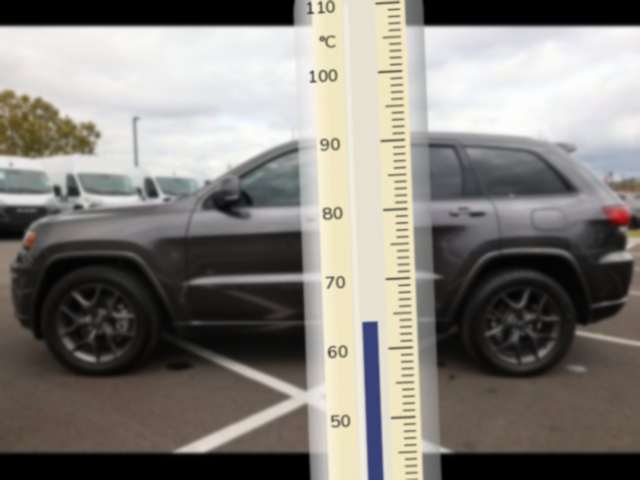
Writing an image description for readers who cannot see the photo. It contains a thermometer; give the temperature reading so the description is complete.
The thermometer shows 64 °C
